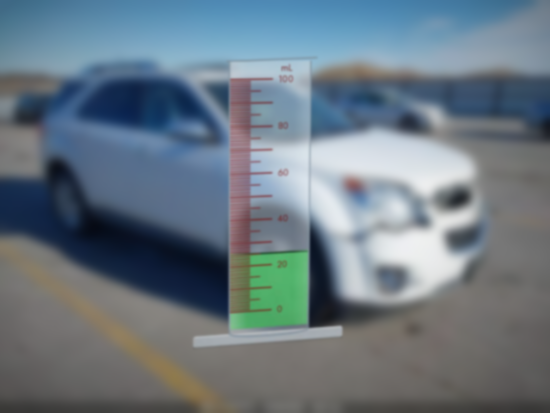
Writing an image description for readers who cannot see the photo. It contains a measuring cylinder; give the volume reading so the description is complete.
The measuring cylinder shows 25 mL
